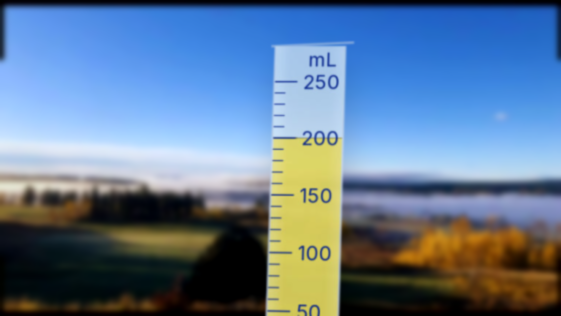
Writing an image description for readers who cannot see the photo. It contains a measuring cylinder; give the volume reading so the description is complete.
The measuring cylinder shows 200 mL
